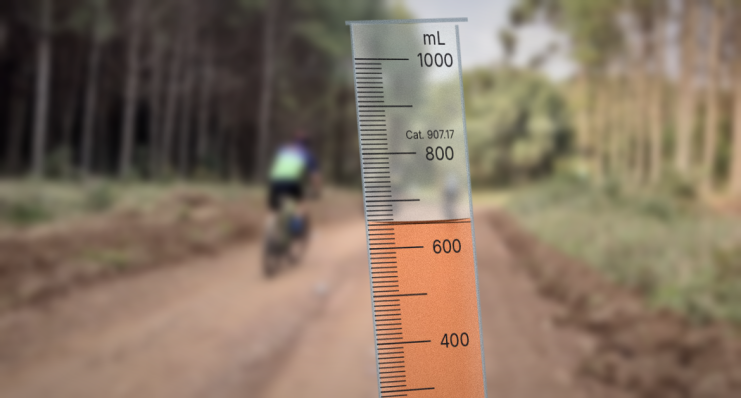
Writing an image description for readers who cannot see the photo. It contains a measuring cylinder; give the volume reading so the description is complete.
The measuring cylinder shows 650 mL
